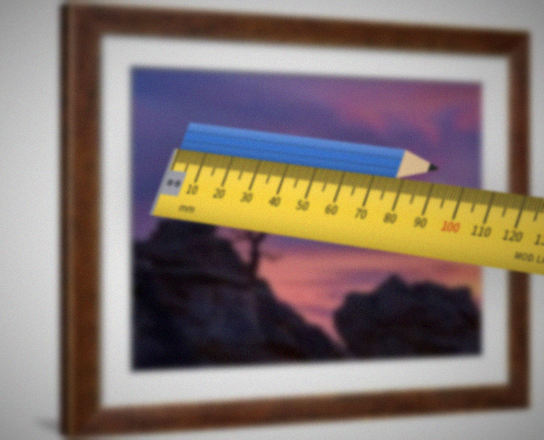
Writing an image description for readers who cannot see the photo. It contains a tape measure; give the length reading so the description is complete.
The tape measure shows 90 mm
